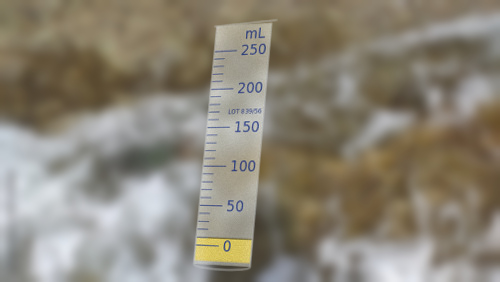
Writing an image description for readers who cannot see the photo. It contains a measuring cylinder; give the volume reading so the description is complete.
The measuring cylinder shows 10 mL
